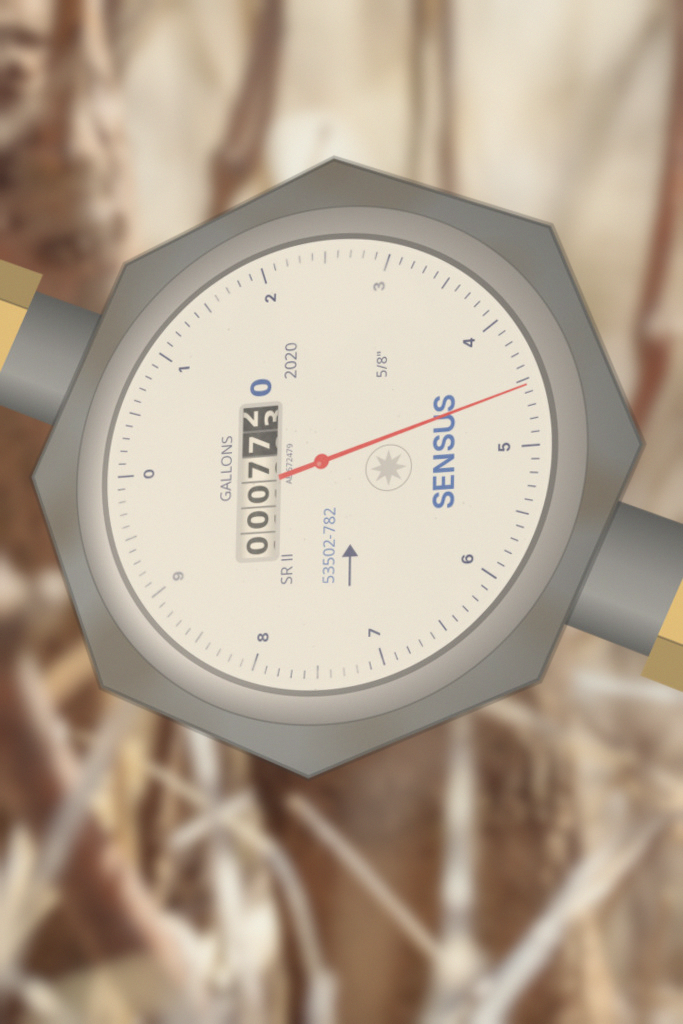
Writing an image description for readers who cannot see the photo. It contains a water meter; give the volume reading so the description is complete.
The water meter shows 7724.5 gal
